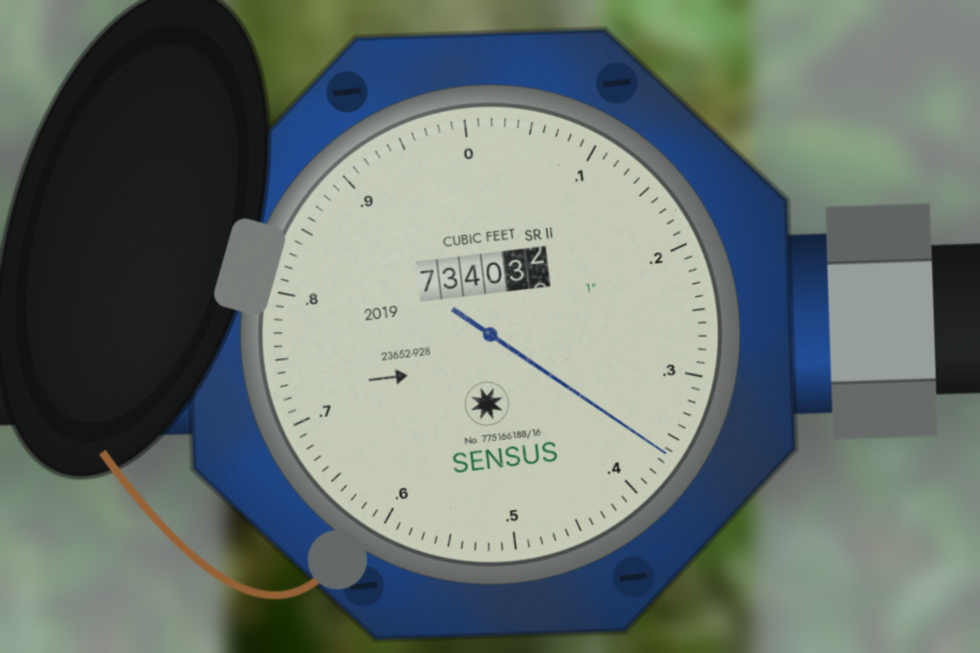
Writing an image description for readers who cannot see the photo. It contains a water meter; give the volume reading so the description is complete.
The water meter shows 734032.36 ft³
